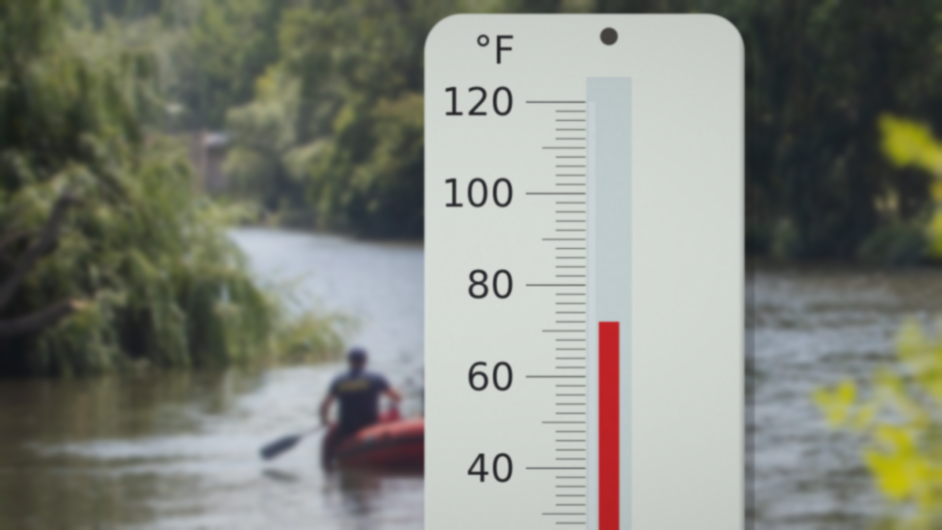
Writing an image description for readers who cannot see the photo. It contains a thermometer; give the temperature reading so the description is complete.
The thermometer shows 72 °F
